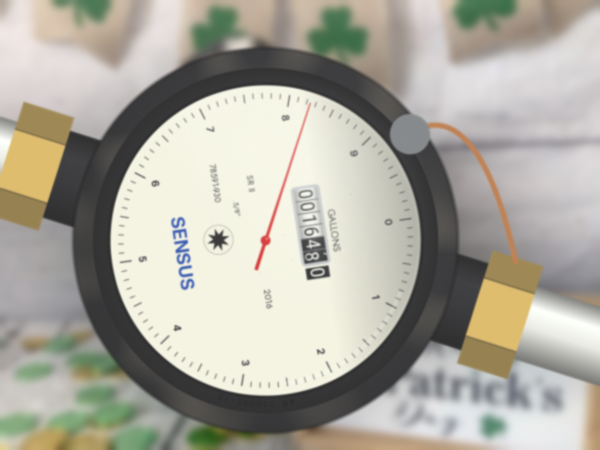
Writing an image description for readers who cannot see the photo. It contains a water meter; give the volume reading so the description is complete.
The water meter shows 16478.2 gal
